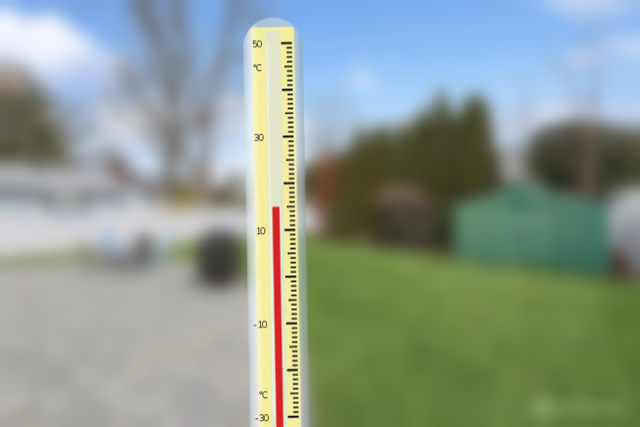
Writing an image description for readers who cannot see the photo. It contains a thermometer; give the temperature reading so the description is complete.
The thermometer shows 15 °C
